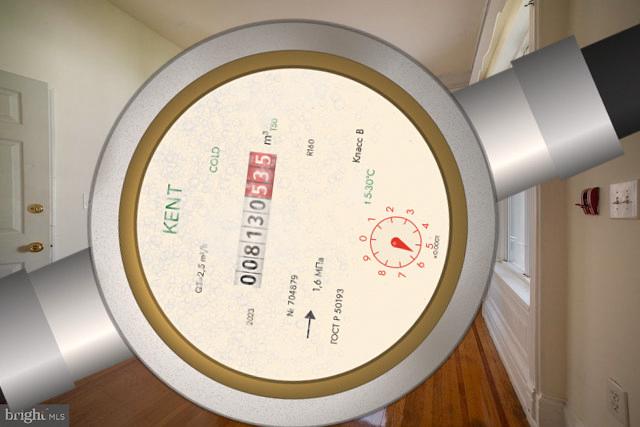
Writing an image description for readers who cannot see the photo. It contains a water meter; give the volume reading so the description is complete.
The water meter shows 8130.5355 m³
